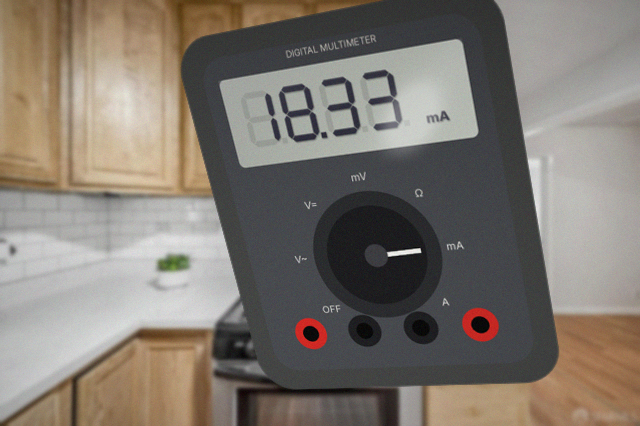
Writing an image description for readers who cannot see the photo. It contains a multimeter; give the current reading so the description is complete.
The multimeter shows 18.33 mA
